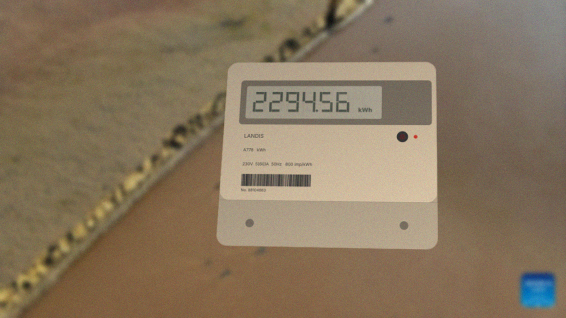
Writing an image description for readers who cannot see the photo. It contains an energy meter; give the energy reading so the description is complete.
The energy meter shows 2294.56 kWh
